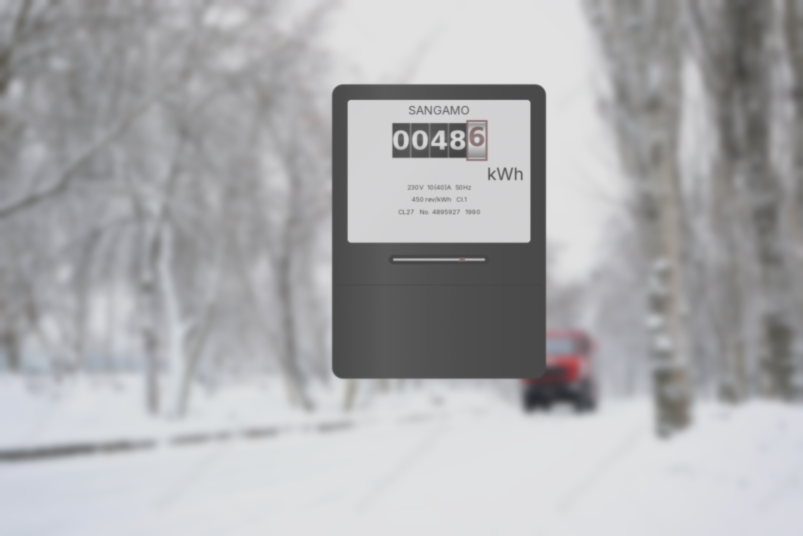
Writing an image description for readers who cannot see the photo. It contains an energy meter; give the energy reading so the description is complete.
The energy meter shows 48.6 kWh
